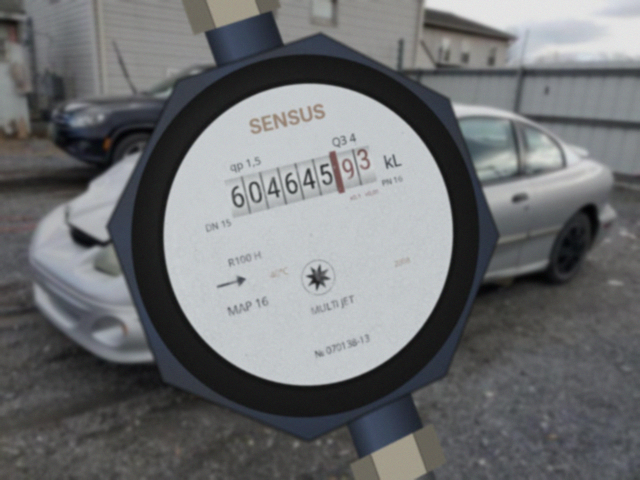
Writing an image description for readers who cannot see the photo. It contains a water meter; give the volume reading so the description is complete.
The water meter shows 604645.93 kL
